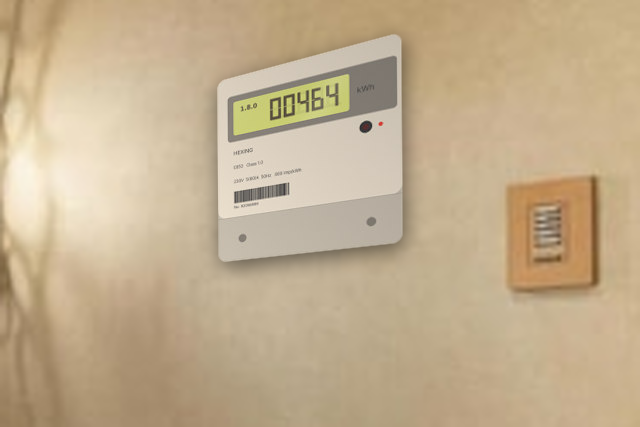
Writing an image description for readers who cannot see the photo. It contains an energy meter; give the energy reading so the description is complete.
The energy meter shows 464 kWh
